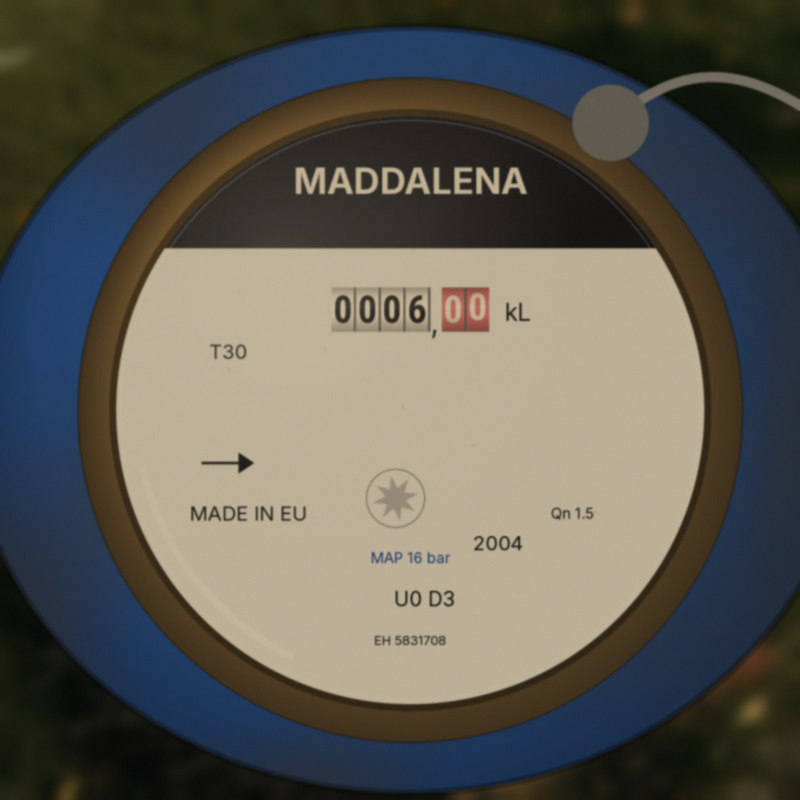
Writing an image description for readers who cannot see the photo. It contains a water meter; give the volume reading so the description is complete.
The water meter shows 6.00 kL
